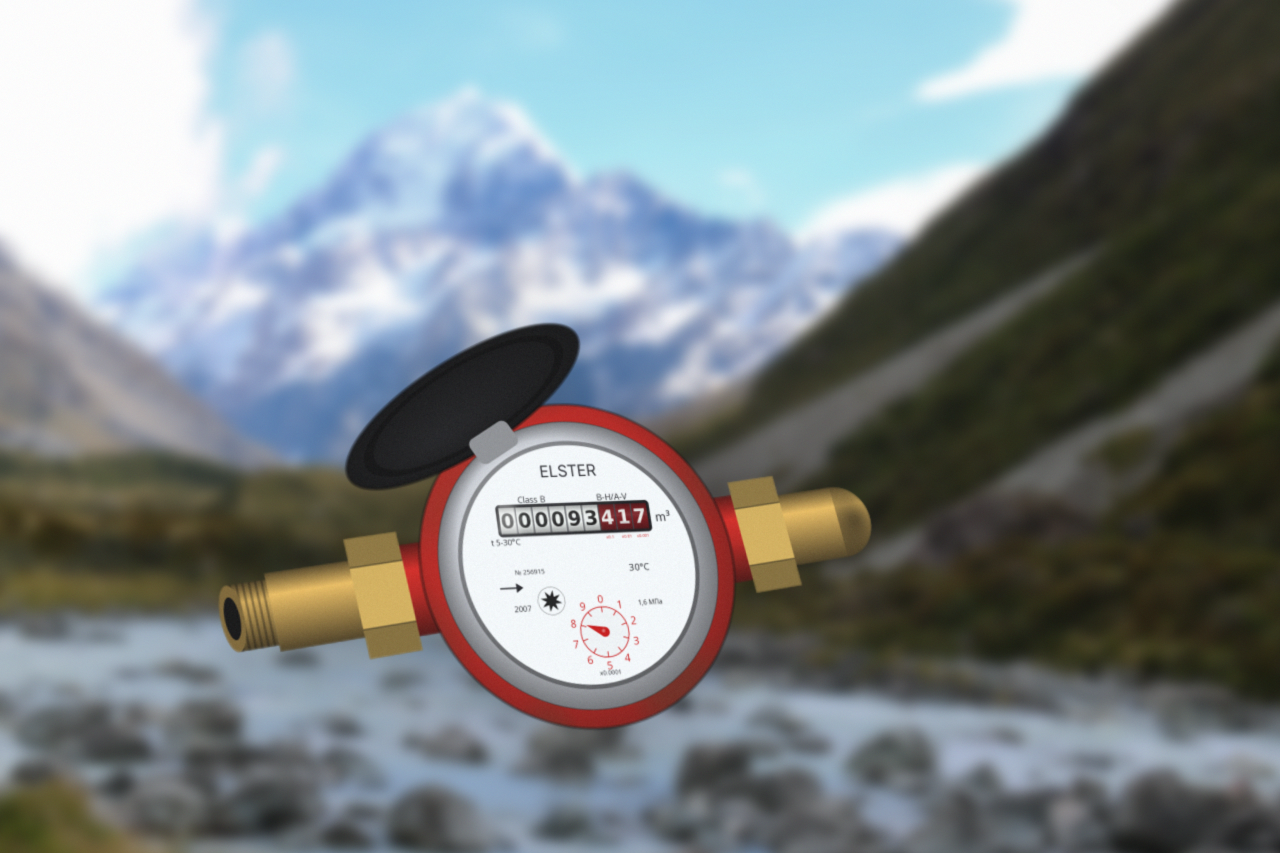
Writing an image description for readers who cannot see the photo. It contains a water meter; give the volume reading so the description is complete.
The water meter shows 93.4178 m³
